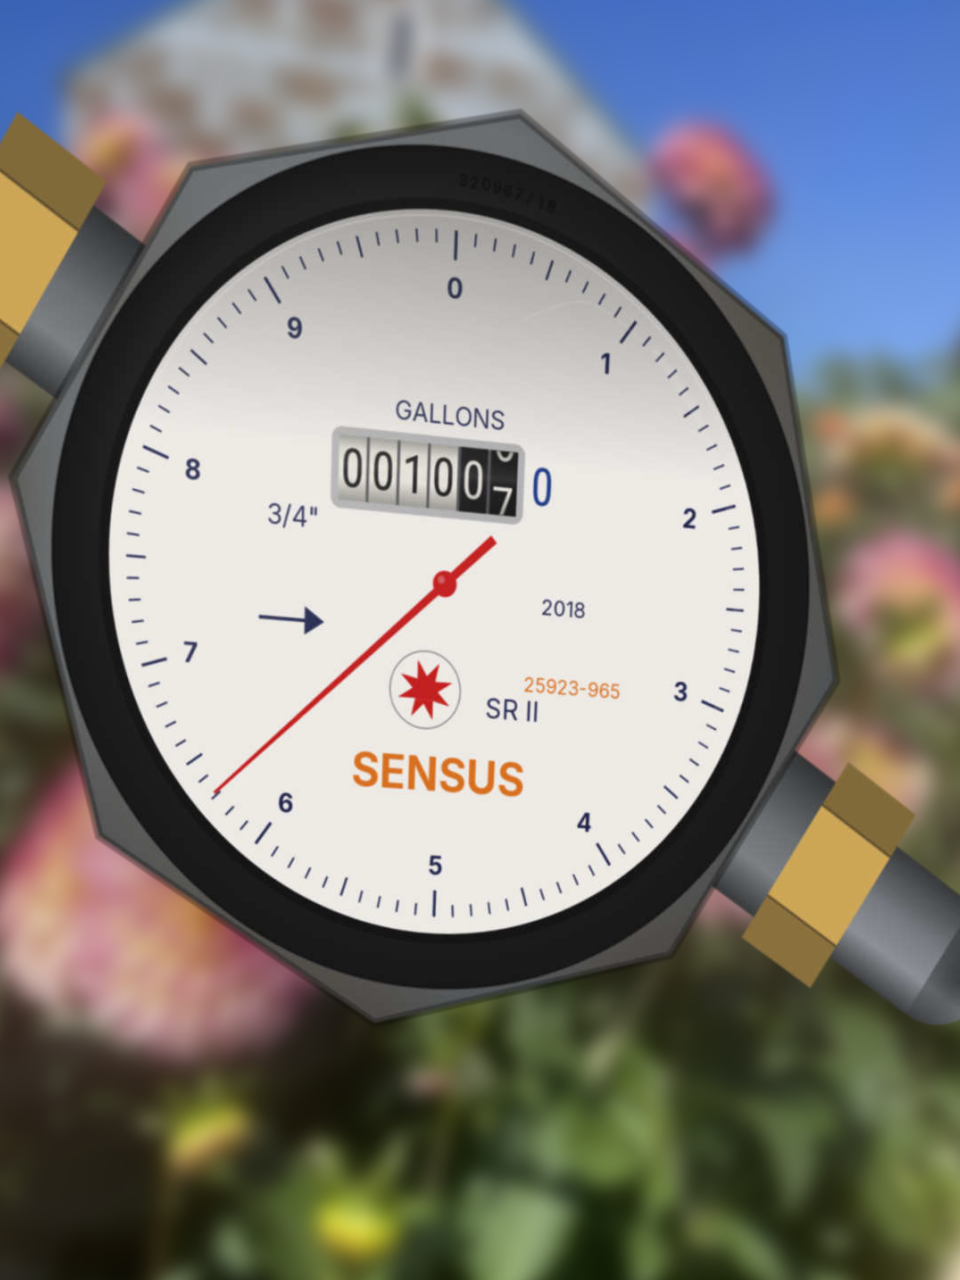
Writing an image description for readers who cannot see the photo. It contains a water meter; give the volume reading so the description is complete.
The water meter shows 10066.3 gal
